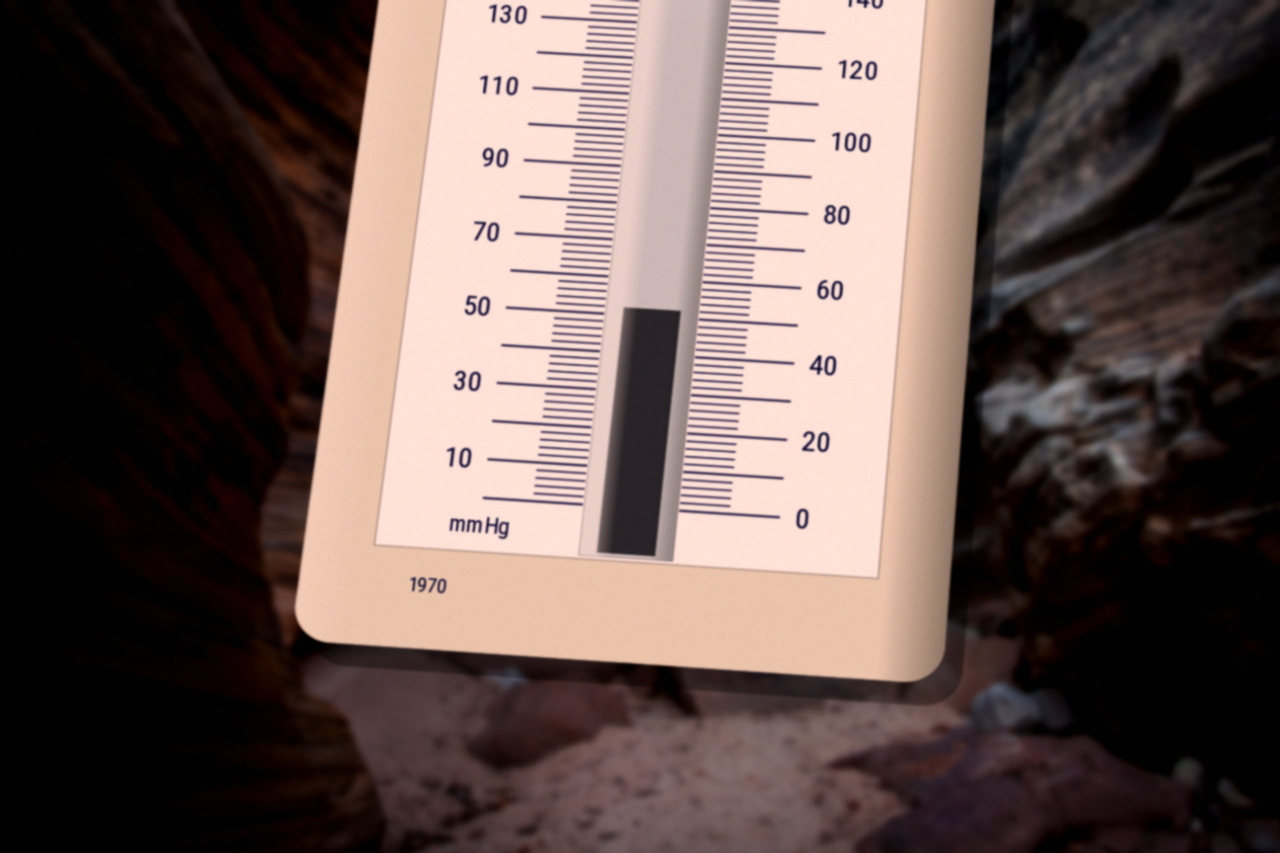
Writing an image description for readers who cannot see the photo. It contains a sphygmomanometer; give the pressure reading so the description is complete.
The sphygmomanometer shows 52 mmHg
